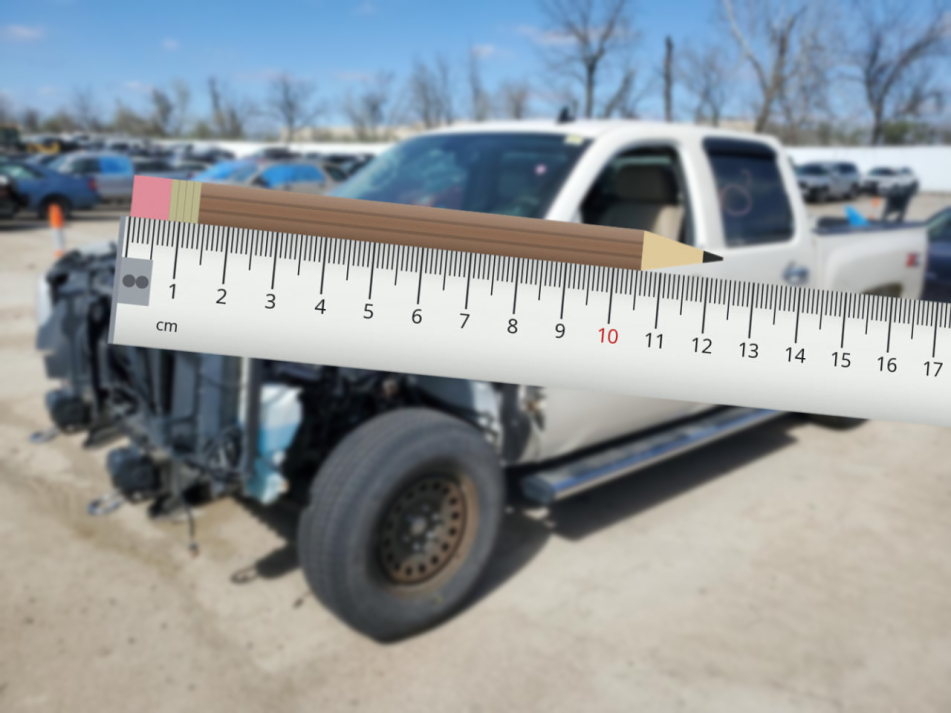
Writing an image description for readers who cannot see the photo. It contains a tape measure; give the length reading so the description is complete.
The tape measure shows 12.3 cm
